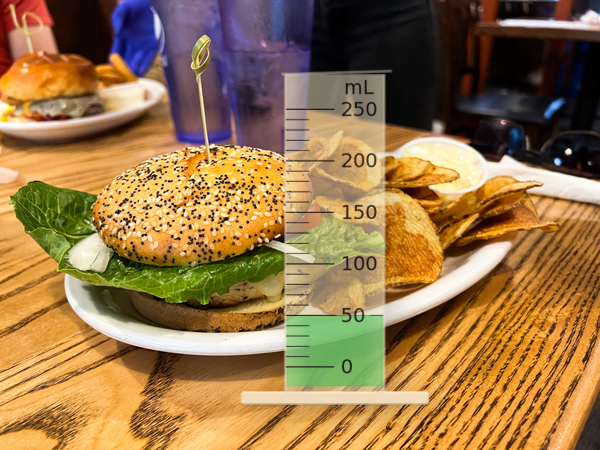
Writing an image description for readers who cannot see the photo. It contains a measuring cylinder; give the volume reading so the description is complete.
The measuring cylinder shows 50 mL
